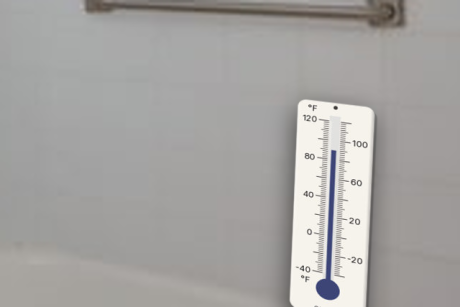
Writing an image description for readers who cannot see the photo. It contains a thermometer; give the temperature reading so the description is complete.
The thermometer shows 90 °F
